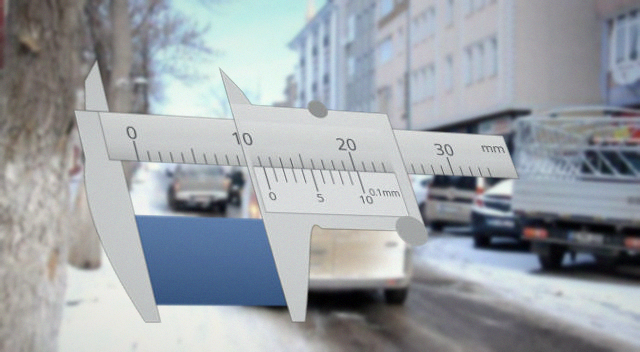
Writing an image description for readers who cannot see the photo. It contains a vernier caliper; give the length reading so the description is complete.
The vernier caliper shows 11.2 mm
